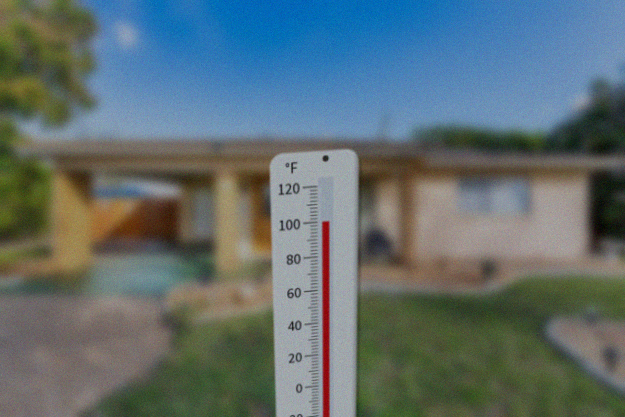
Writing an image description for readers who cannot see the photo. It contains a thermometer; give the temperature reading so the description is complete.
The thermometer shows 100 °F
